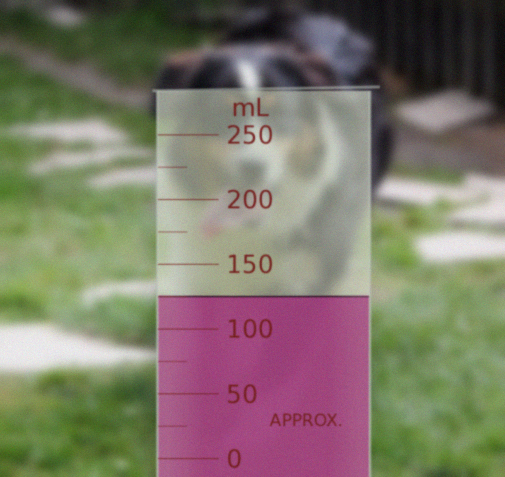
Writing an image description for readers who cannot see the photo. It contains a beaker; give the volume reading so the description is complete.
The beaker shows 125 mL
